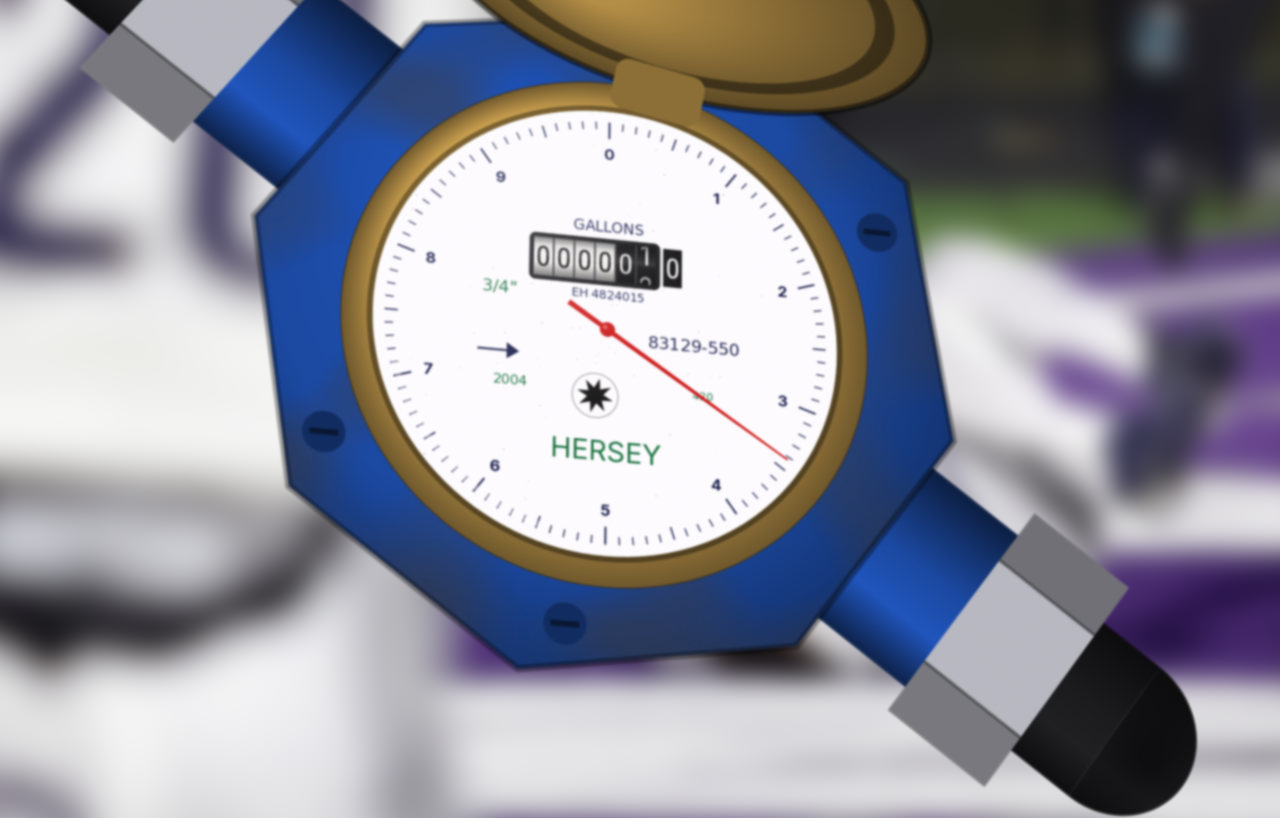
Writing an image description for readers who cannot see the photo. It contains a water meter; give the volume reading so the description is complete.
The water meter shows 13.4 gal
